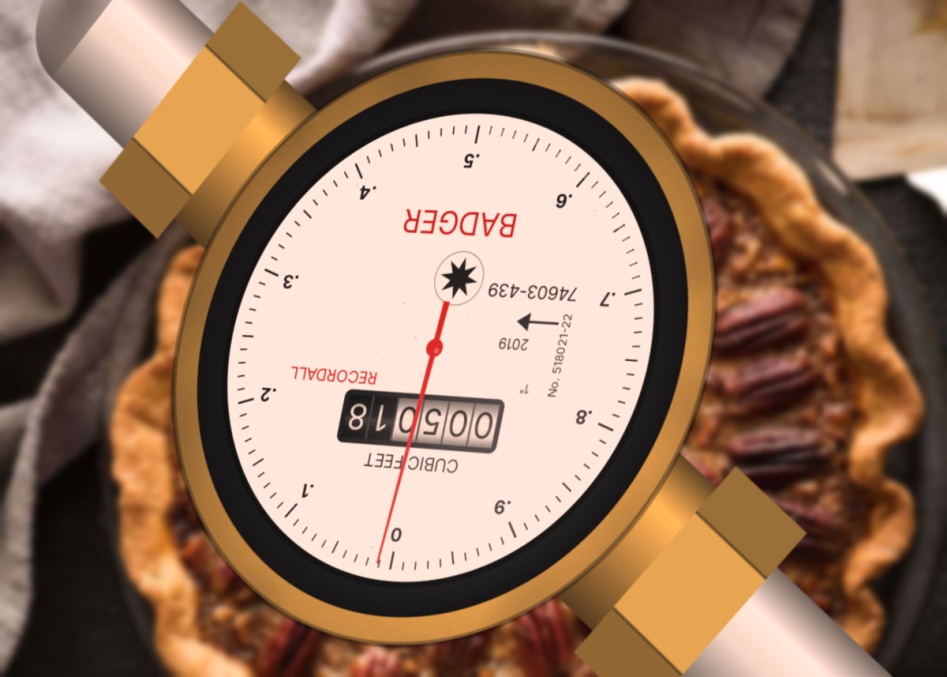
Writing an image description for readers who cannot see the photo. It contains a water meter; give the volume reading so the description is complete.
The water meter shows 5018.01 ft³
